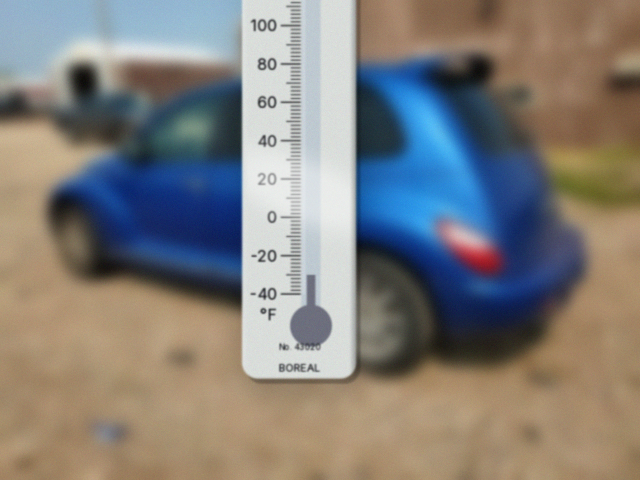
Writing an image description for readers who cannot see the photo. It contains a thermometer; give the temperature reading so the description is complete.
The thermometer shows -30 °F
